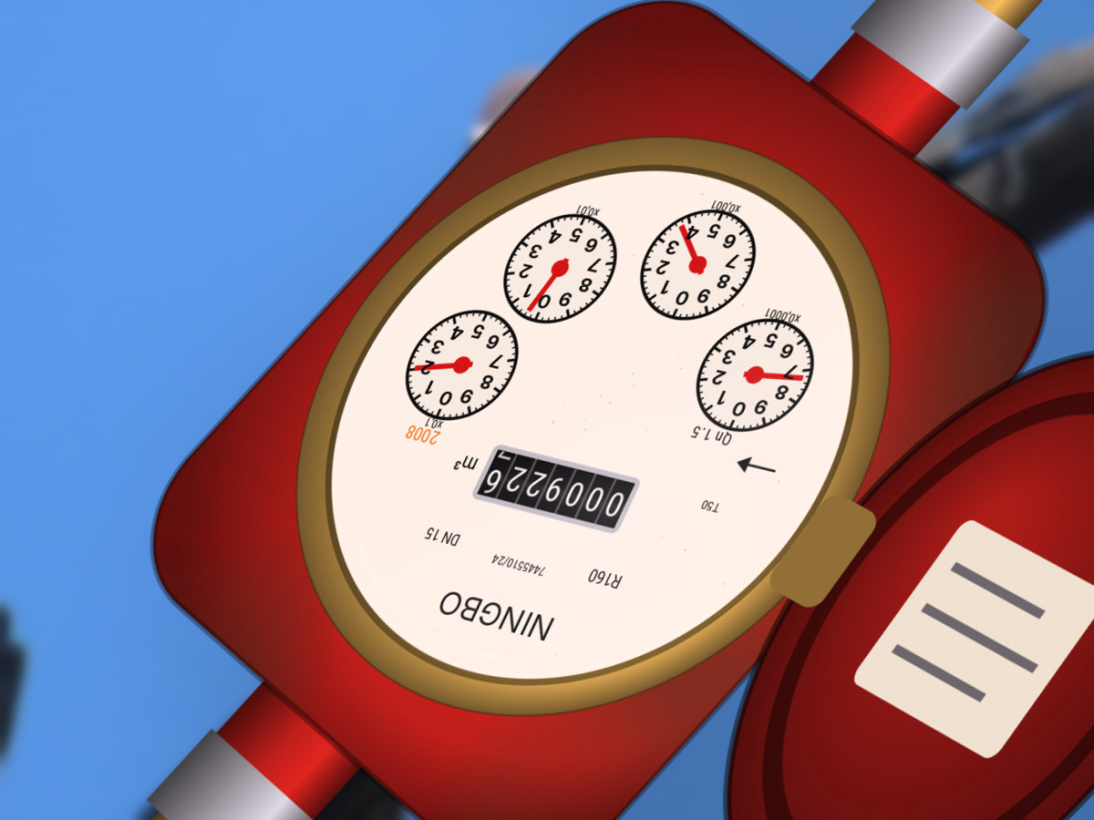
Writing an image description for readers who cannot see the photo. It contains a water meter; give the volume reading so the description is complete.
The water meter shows 9226.2037 m³
